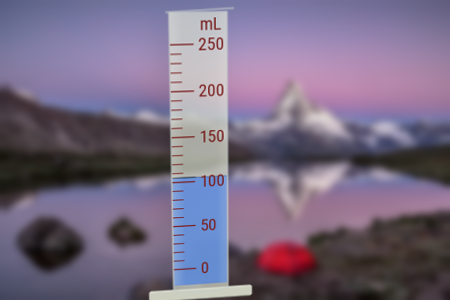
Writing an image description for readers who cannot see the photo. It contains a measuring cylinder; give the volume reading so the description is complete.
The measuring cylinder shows 105 mL
